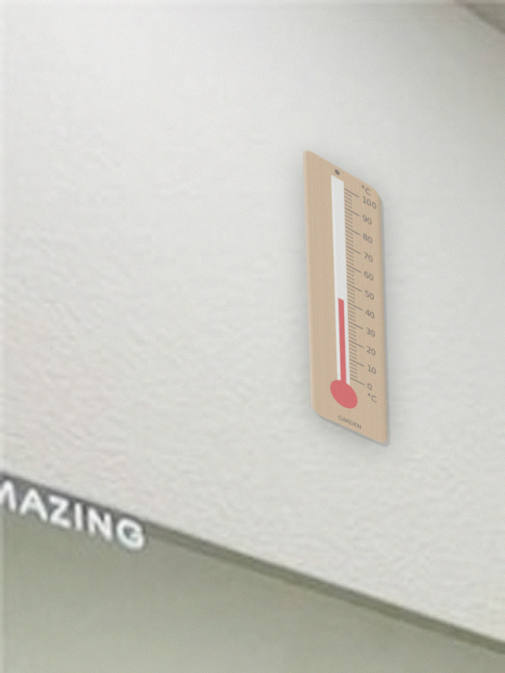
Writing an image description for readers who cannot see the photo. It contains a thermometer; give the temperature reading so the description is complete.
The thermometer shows 40 °C
